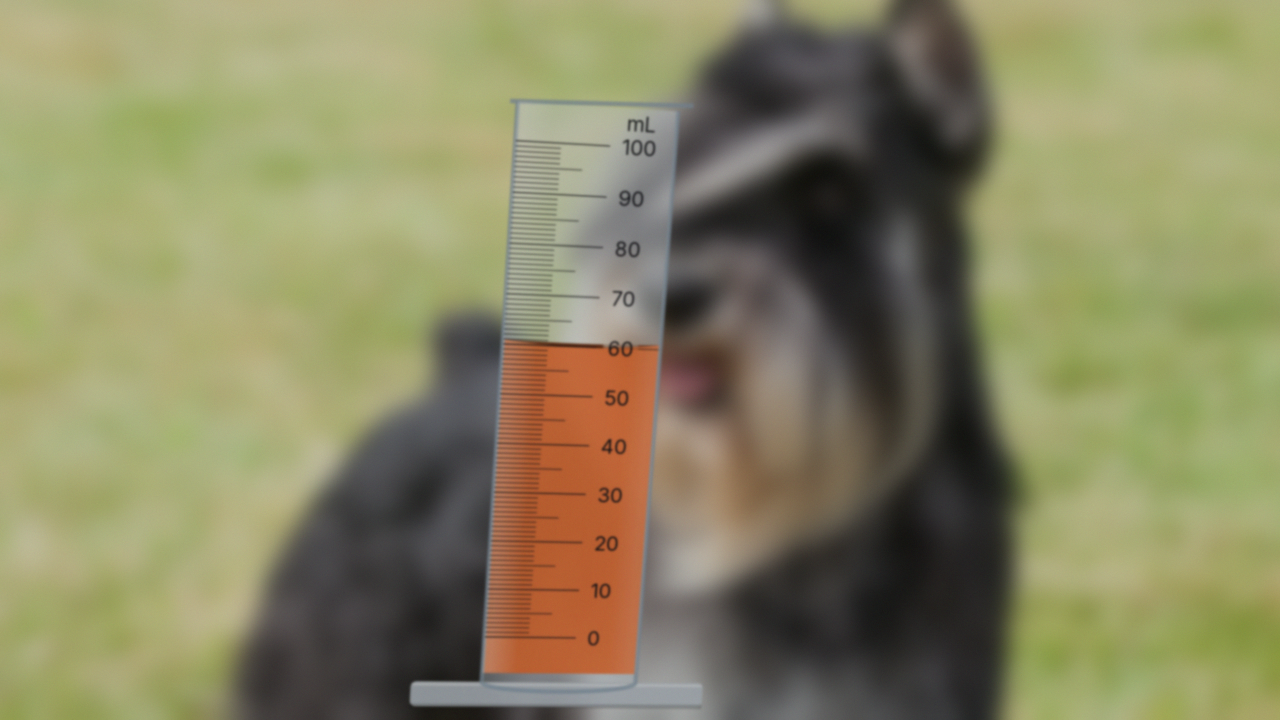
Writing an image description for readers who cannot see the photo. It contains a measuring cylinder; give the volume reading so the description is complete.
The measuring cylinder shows 60 mL
